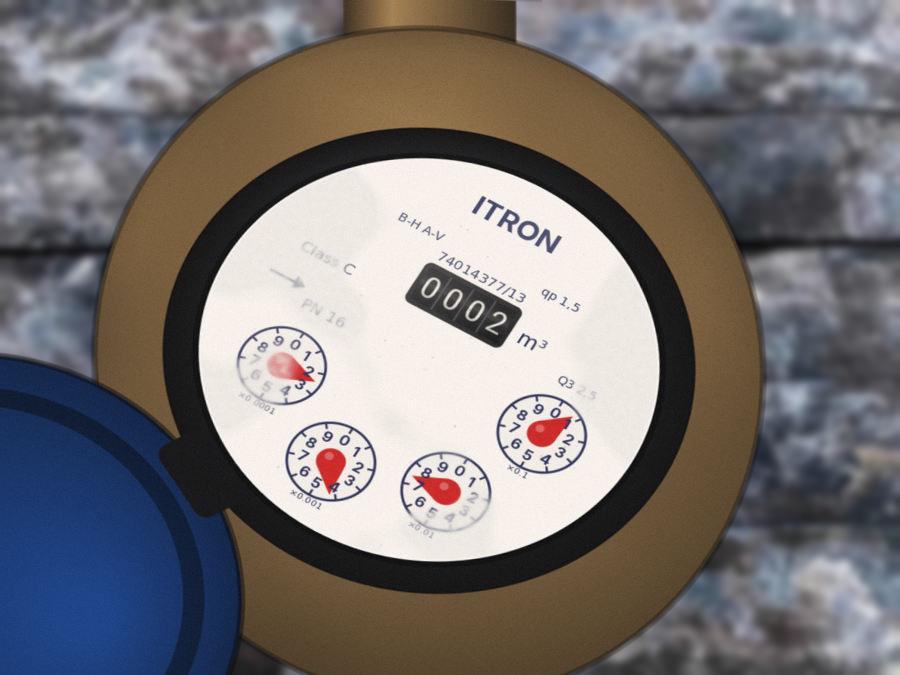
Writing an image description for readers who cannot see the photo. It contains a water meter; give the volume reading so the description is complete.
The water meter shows 2.0742 m³
